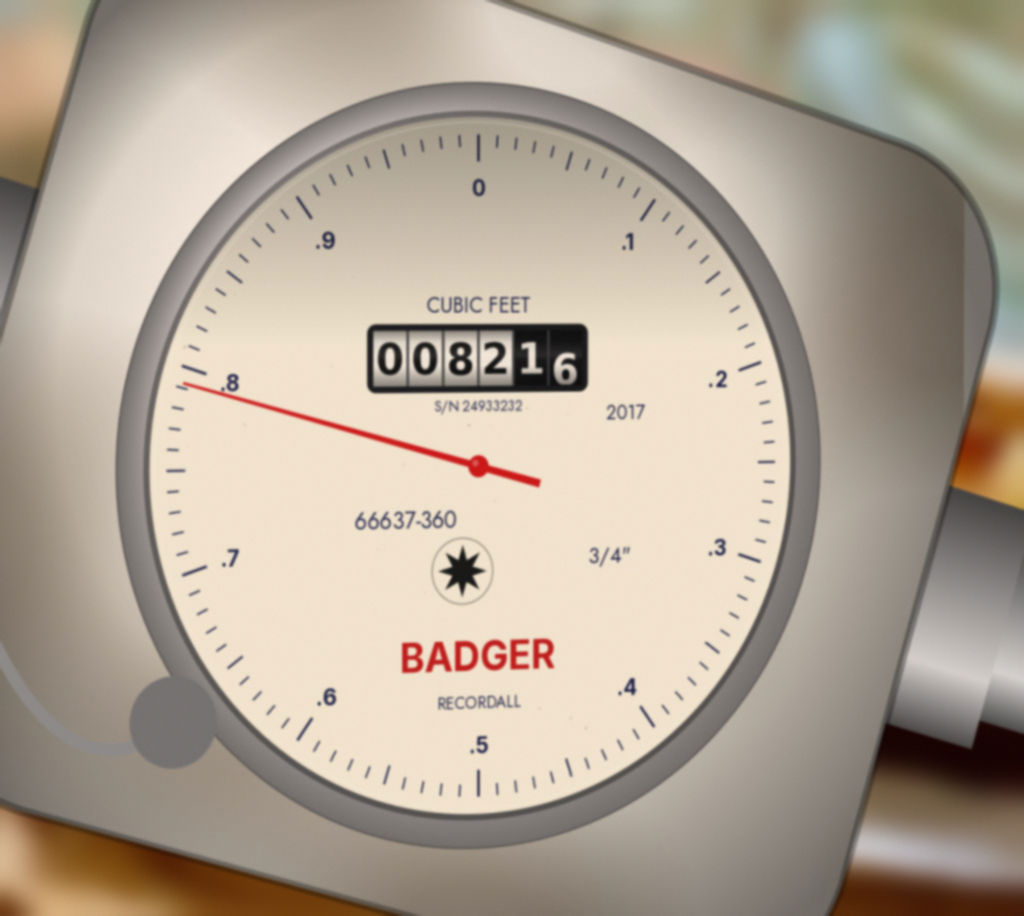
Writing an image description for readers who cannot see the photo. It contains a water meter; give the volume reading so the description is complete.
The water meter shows 8215.79 ft³
